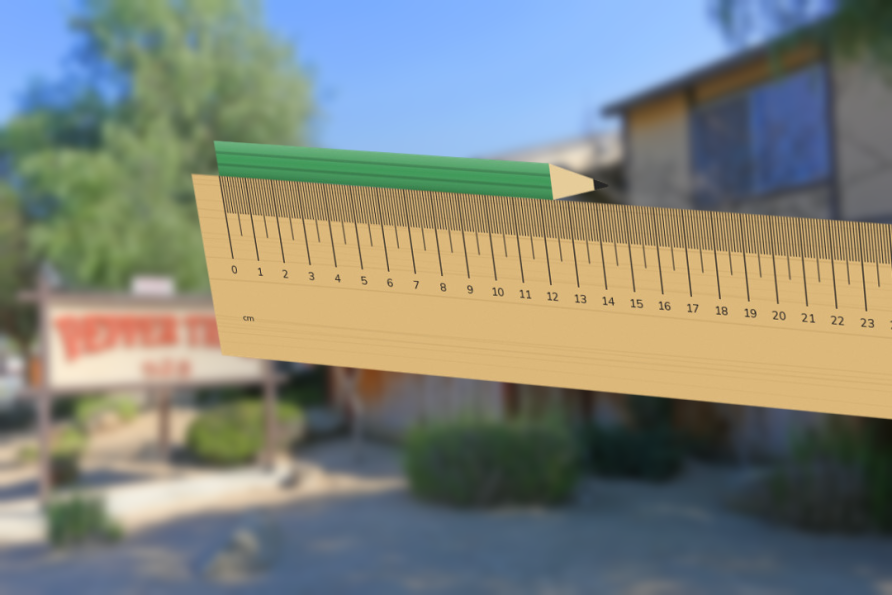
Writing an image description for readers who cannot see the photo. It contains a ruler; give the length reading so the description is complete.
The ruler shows 14.5 cm
